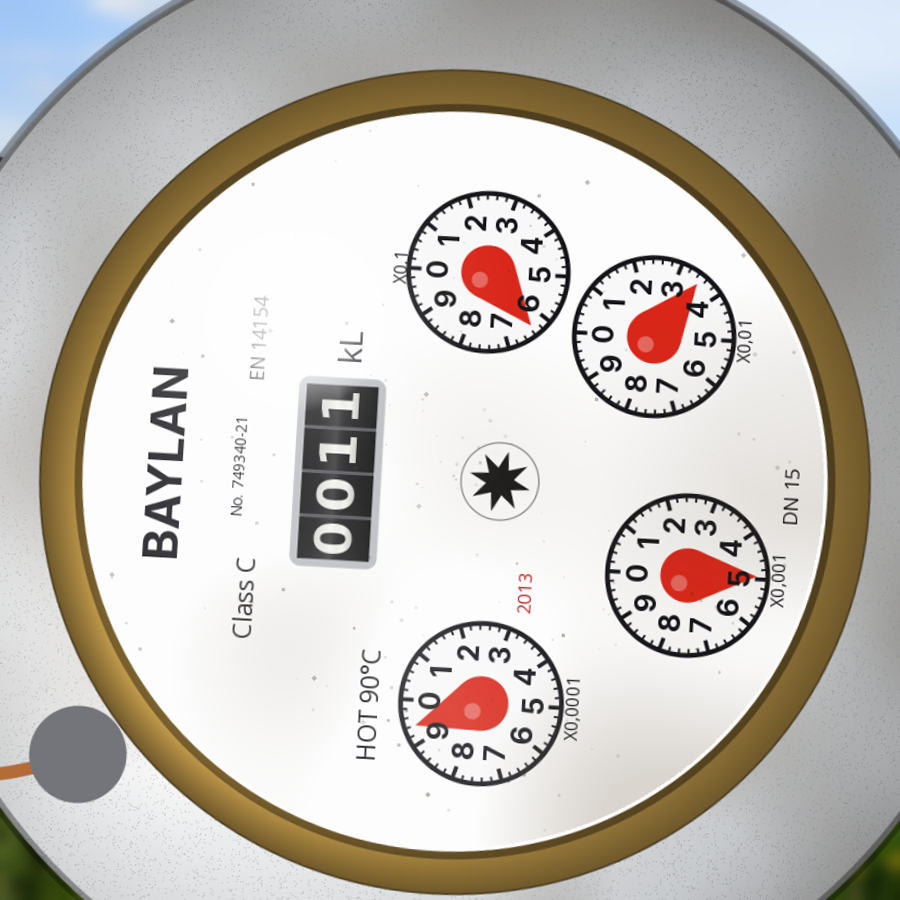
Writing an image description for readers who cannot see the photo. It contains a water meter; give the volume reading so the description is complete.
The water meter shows 11.6349 kL
